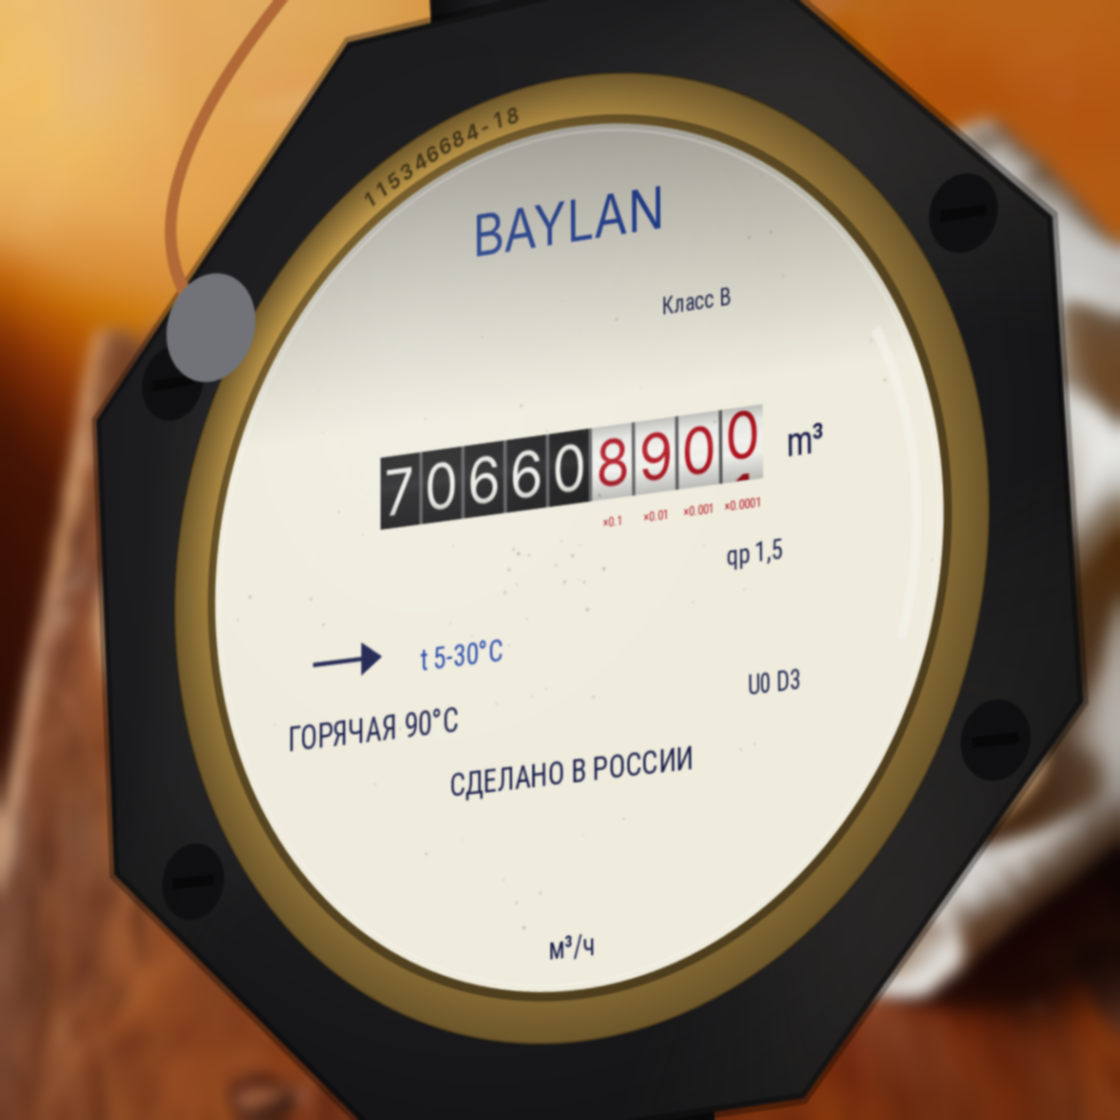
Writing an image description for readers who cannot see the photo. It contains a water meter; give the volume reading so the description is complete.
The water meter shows 70660.8900 m³
